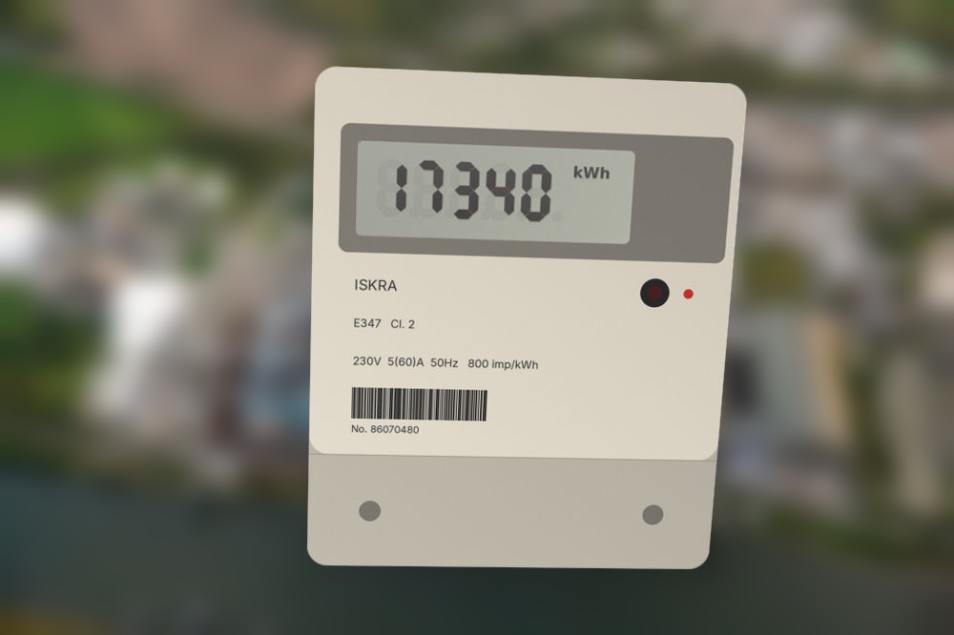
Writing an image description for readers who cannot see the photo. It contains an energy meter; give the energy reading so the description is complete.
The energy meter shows 17340 kWh
